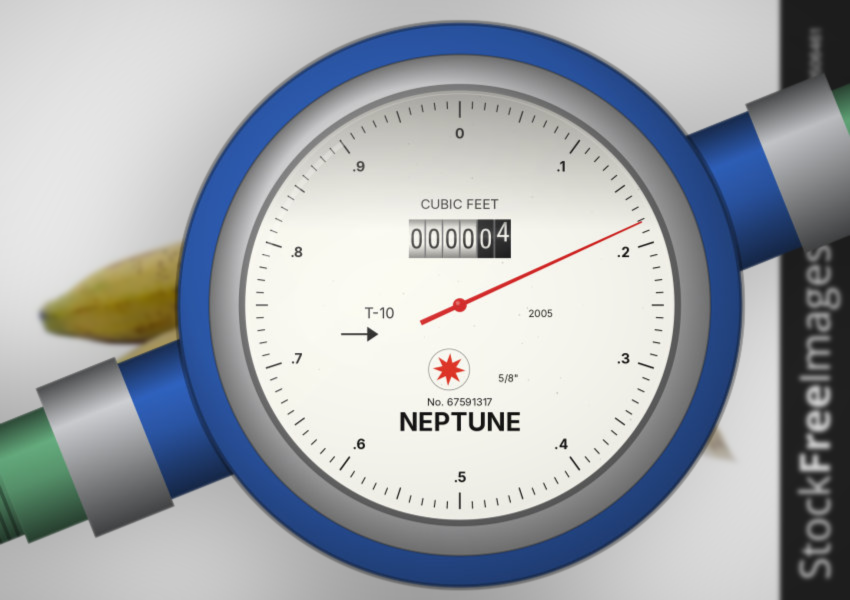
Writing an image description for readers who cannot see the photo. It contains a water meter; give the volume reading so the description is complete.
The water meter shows 4.18 ft³
